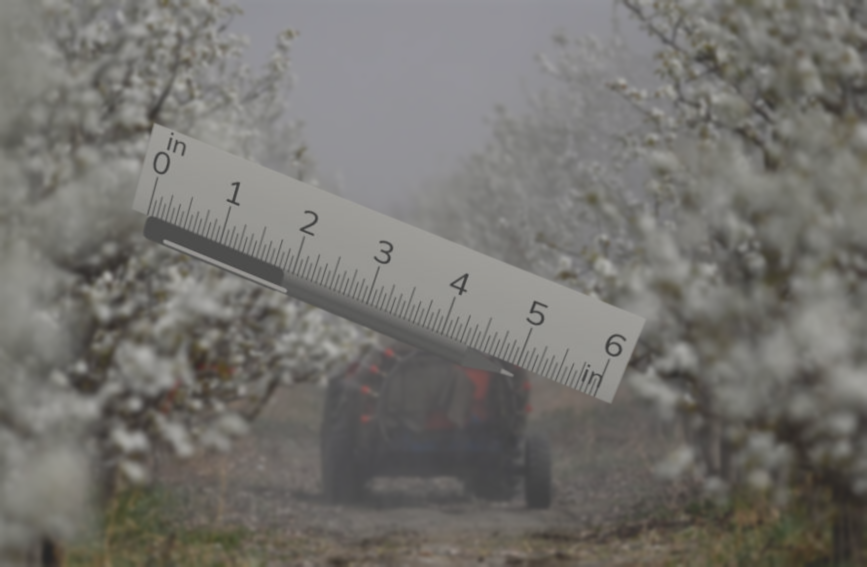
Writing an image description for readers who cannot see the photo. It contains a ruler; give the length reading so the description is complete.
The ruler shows 5 in
